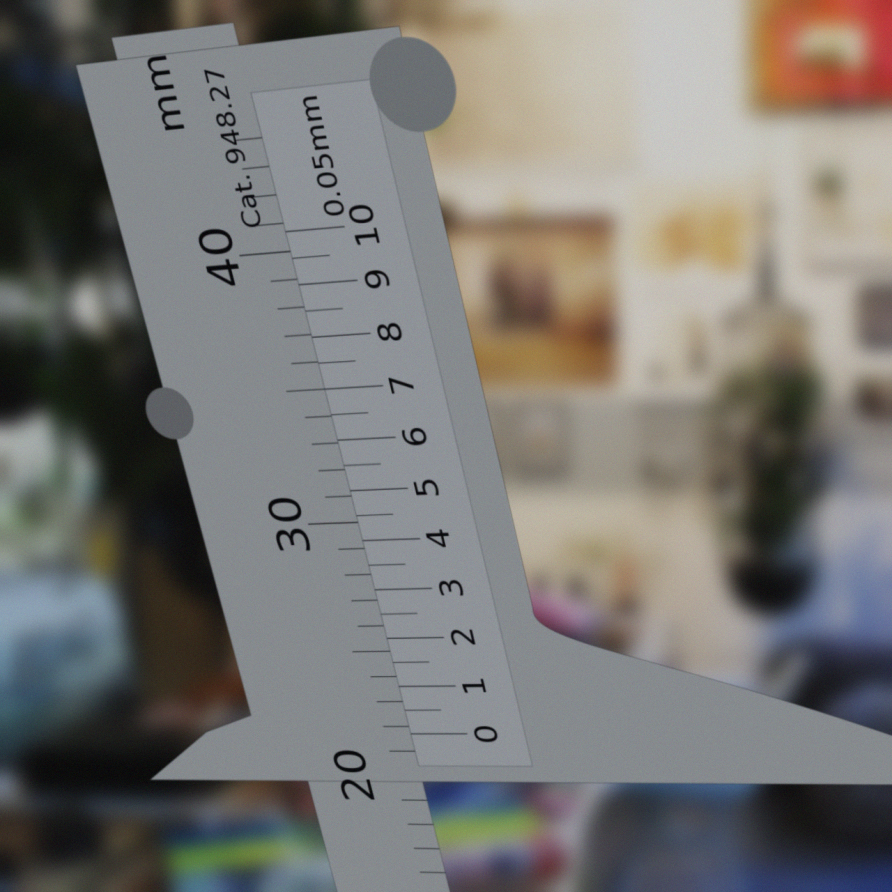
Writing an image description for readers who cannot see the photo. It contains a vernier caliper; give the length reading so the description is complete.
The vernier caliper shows 21.70 mm
